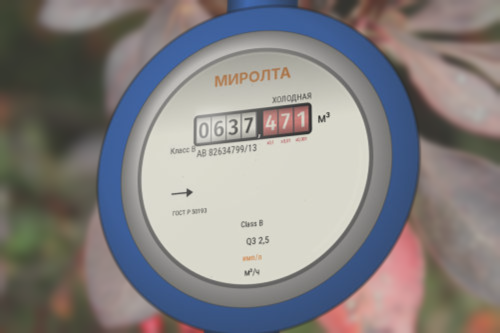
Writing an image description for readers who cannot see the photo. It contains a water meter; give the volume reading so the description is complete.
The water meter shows 637.471 m³
